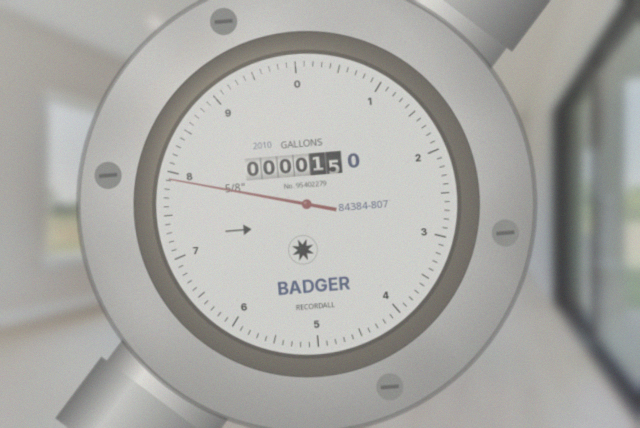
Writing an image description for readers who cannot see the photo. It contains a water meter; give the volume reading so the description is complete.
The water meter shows 147.9 gal
